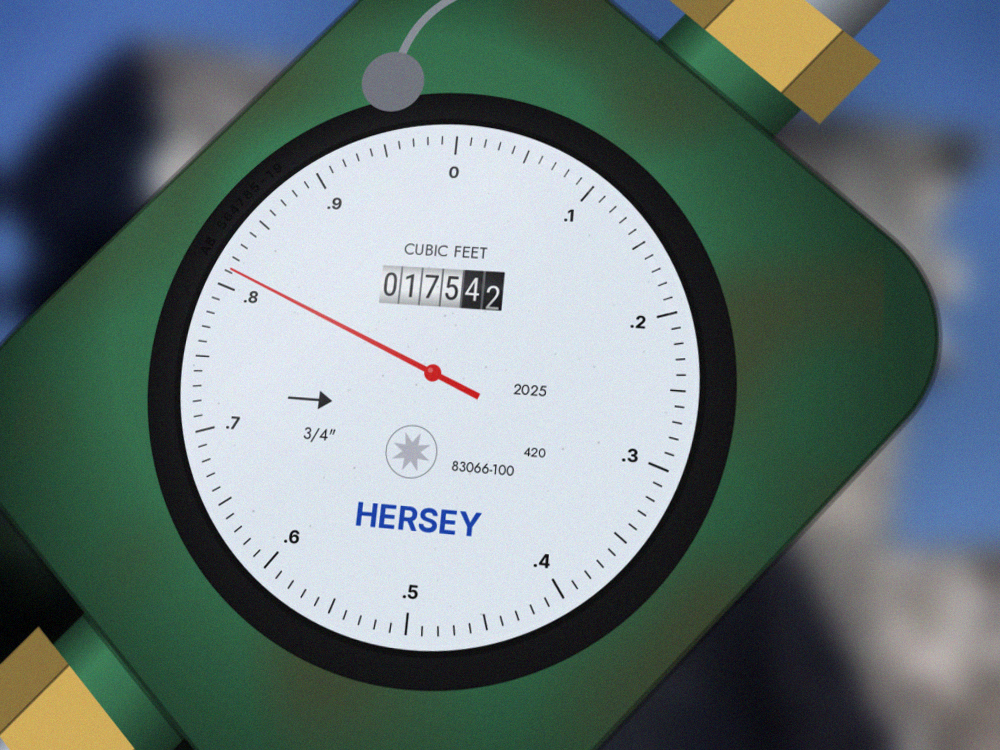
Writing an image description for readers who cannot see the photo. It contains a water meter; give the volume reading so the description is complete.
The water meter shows 17541.81 ft³
